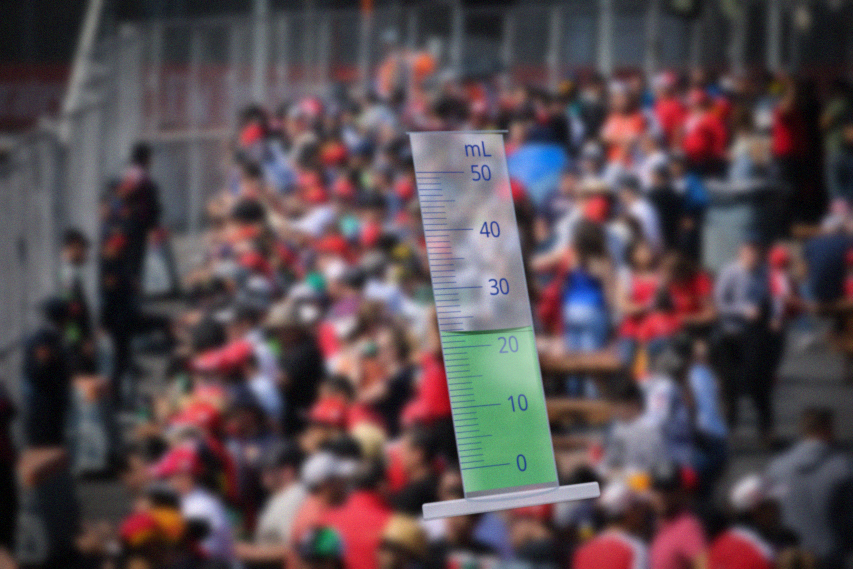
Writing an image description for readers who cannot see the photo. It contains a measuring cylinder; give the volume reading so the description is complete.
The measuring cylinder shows 22 mL
